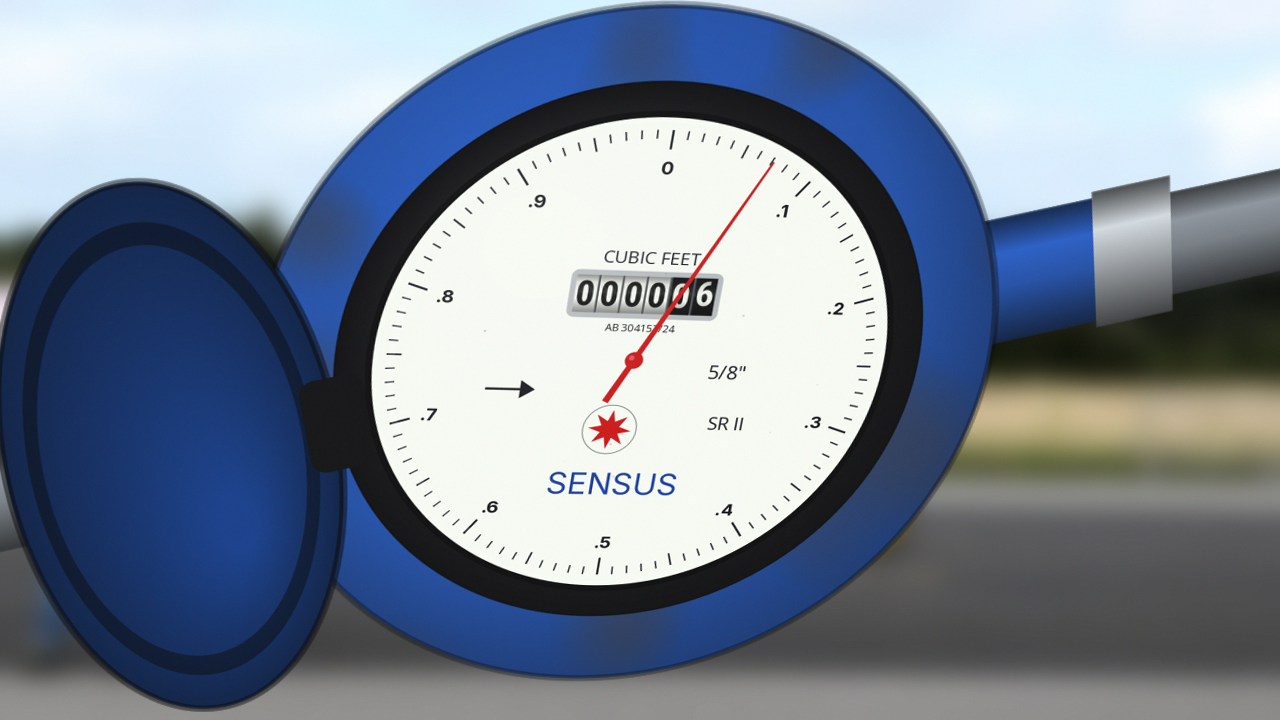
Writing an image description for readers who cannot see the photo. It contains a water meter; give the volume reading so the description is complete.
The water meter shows 6.07 ft³
